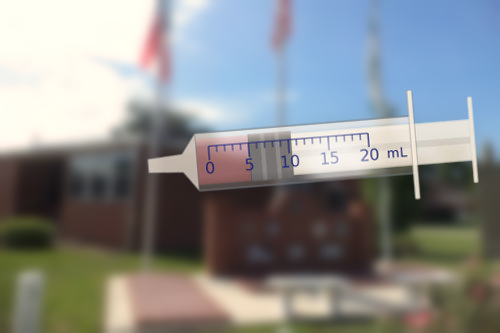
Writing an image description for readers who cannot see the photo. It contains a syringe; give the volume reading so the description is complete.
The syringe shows 5 mL
